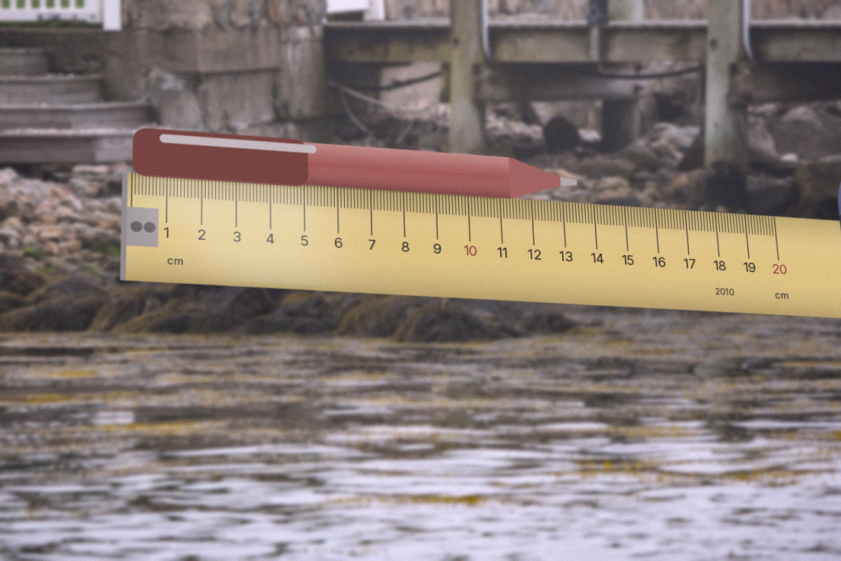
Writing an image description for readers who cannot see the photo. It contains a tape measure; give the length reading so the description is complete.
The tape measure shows 13.5 cm
